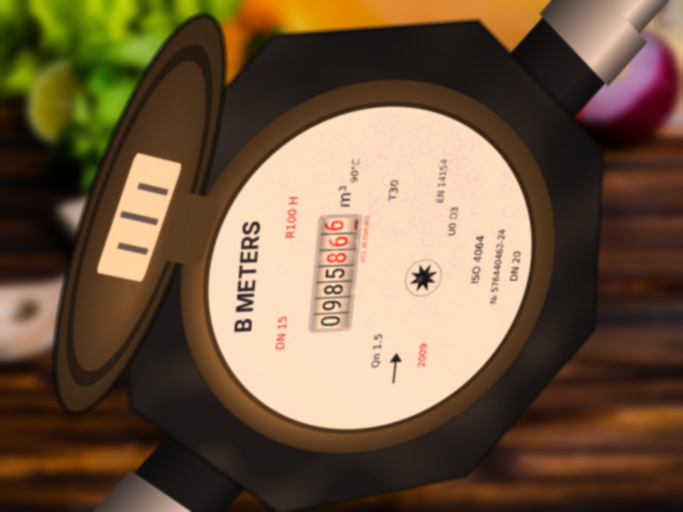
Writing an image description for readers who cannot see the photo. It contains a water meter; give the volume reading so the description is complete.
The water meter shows 985.866 m³
